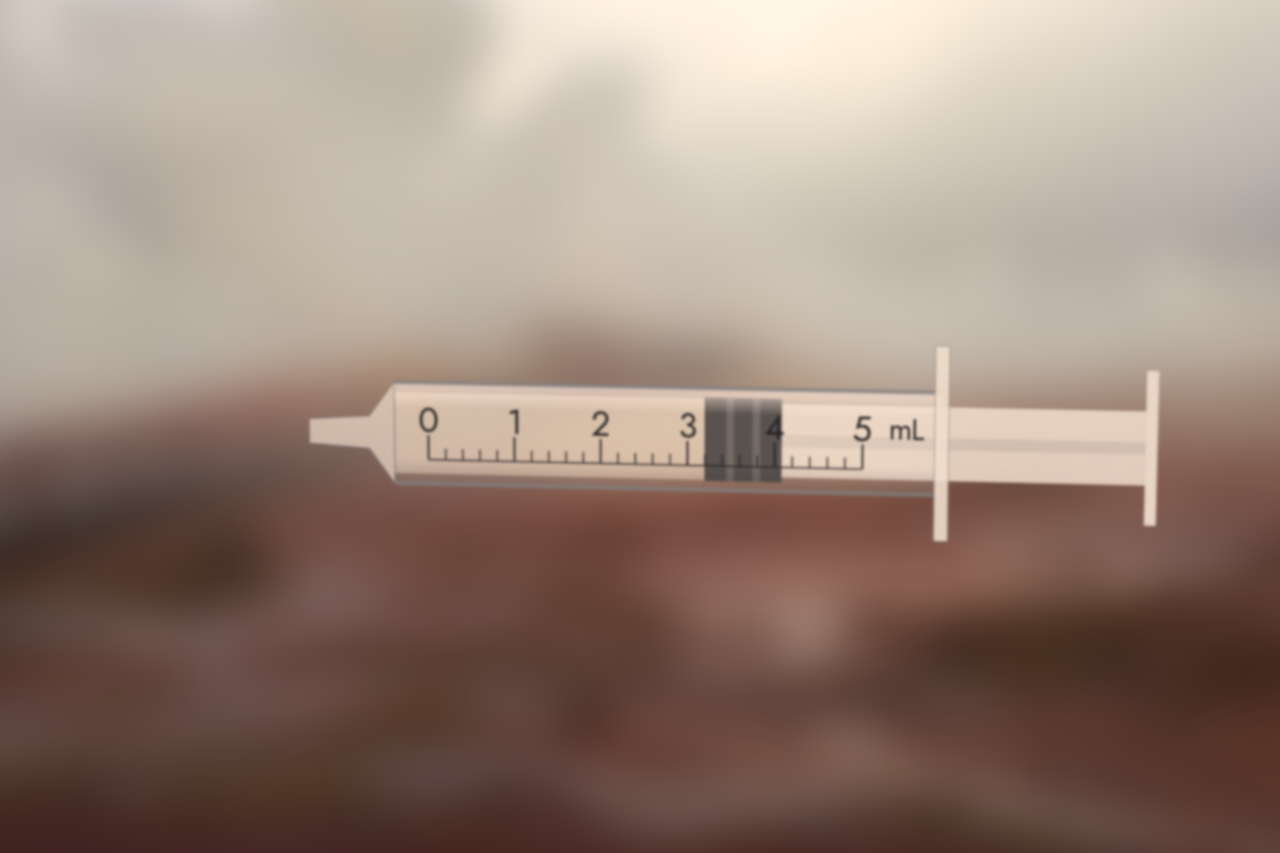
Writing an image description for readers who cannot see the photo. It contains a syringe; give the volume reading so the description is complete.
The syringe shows 3.2 mL
